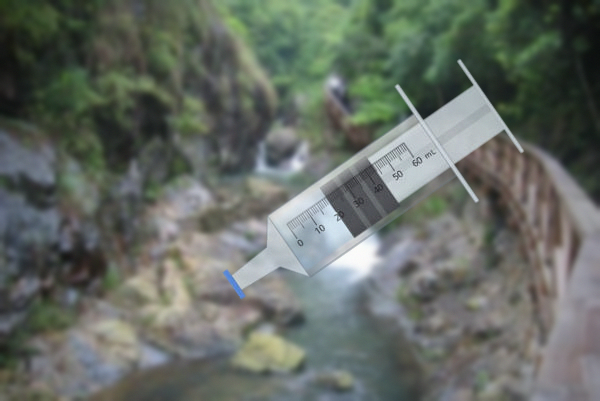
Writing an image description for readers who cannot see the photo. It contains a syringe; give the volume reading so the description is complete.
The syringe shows 20 mL
